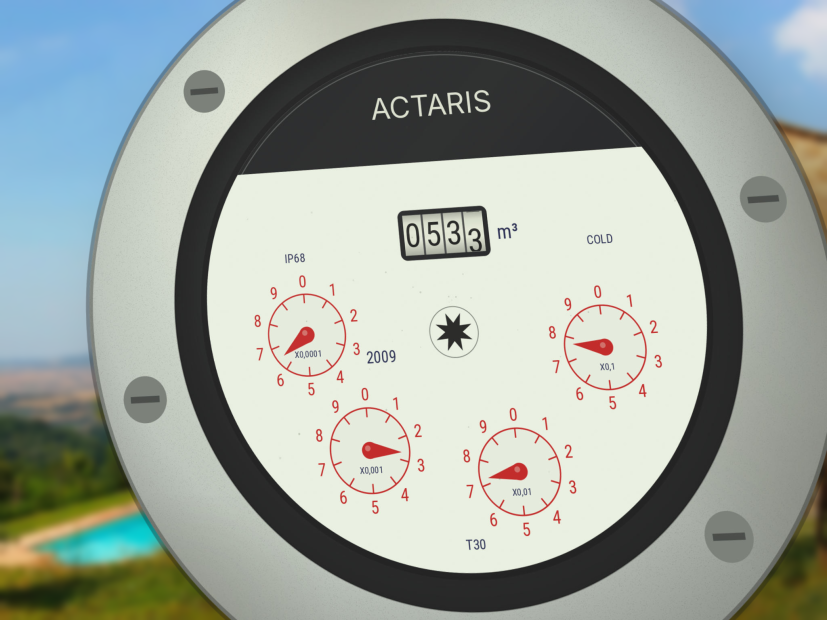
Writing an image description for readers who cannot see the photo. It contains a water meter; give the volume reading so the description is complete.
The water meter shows 532.7726 m³
